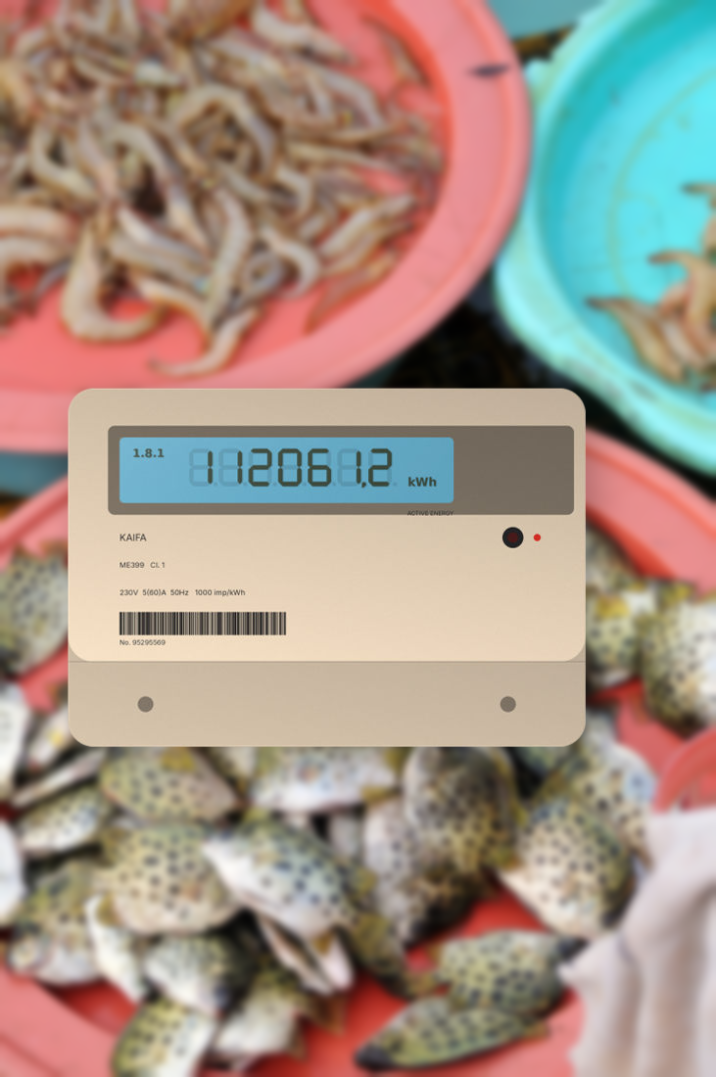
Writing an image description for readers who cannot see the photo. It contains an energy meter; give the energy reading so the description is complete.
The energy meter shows 112061.2 kWh
